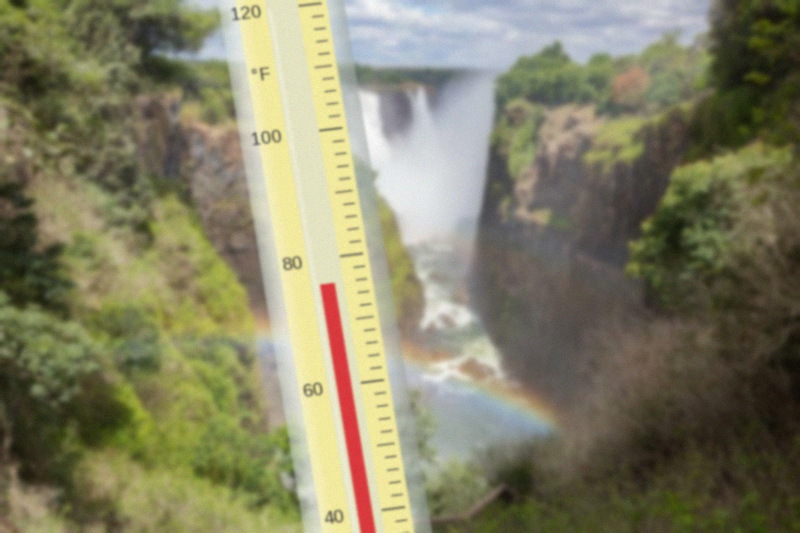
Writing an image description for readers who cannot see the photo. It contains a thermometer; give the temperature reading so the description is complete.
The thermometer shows 76 °F
